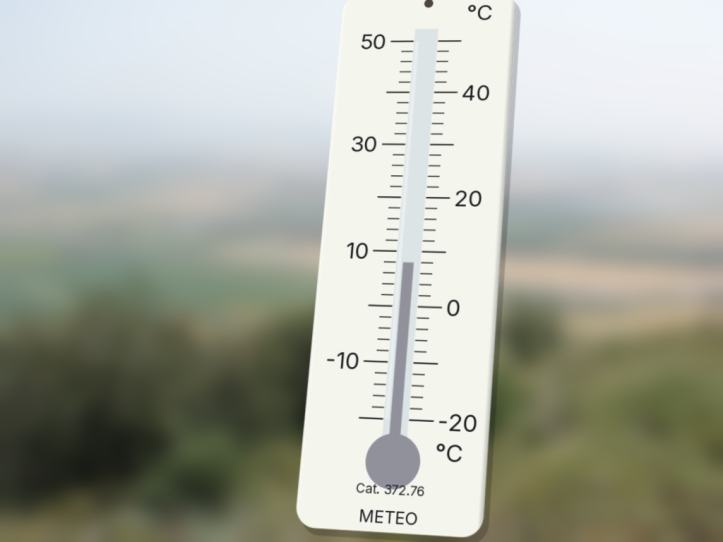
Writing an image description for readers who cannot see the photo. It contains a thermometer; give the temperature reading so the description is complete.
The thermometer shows 8 °C
